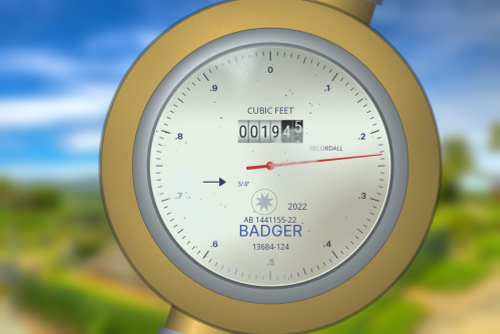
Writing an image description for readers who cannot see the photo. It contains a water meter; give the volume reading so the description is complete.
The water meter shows 1945.23 ft³
